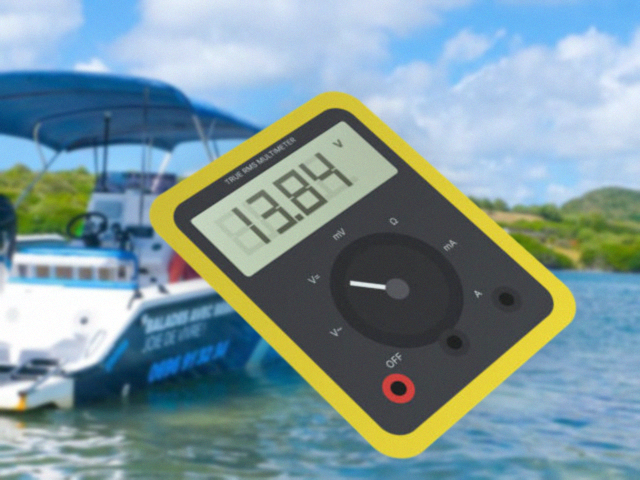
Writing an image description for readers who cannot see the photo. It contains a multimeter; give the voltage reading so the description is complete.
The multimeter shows 13.84 V
